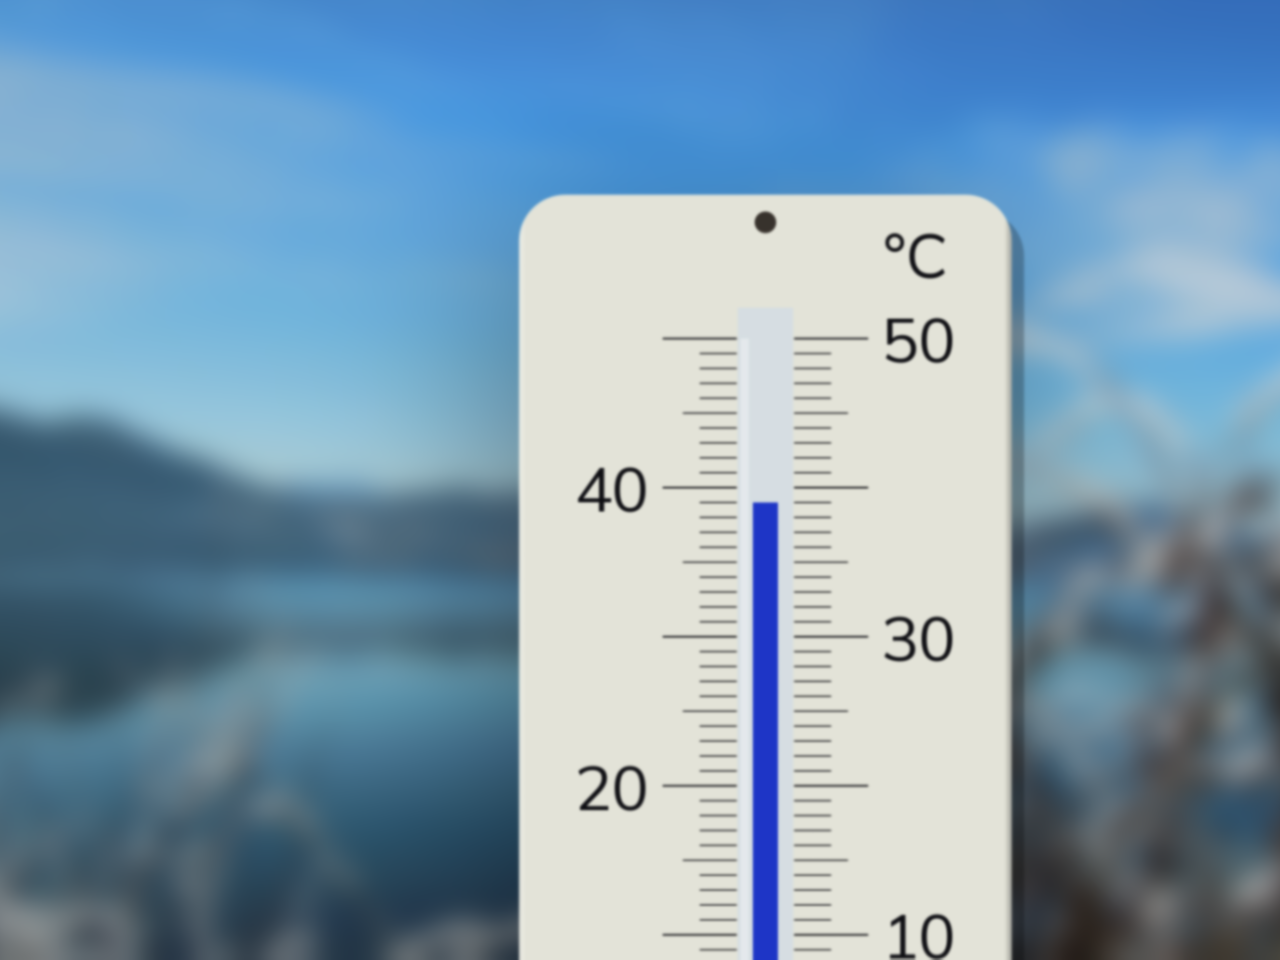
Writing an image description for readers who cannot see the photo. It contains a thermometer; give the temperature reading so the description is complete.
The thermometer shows 39 °C
